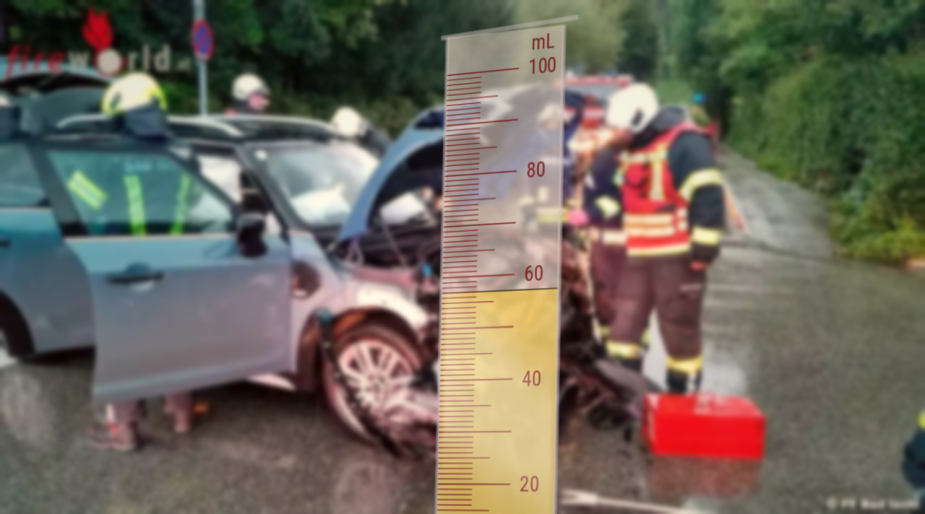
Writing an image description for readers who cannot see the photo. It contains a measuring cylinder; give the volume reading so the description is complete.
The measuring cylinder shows 57 mL
